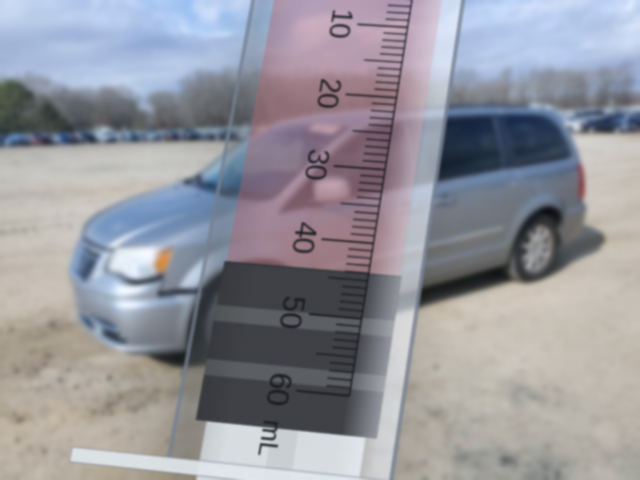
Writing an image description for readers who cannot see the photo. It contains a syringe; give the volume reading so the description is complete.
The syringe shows 44 mL
